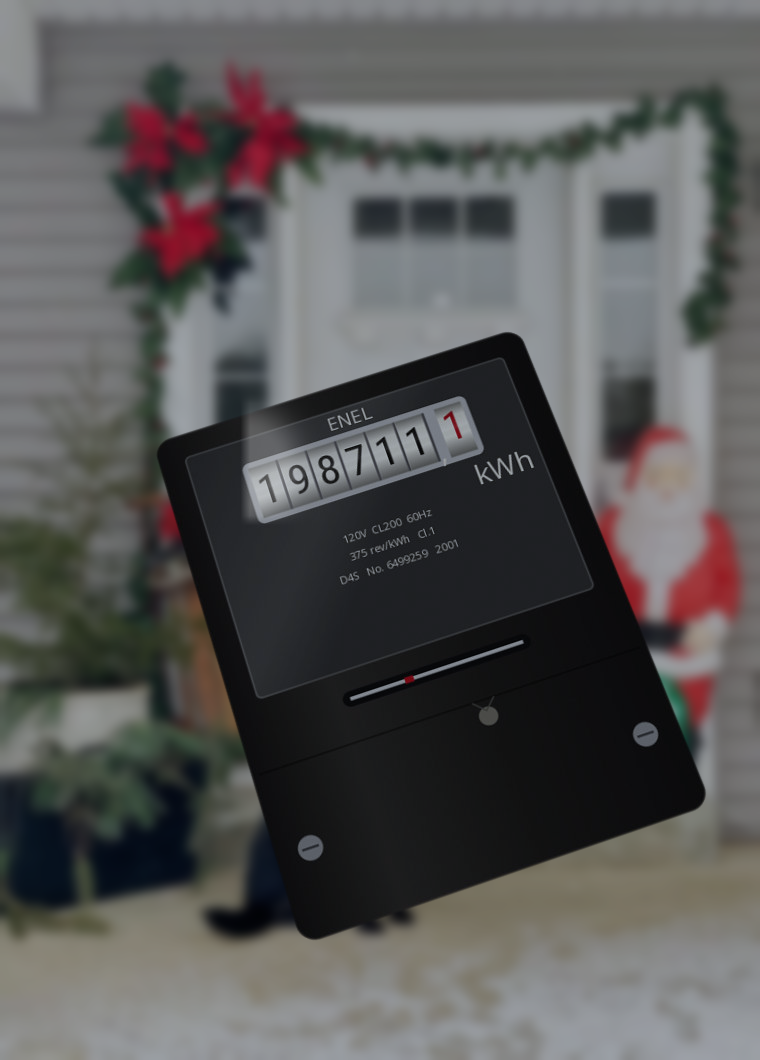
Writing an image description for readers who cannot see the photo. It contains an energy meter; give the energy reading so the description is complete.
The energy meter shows 198711.1 kWh
